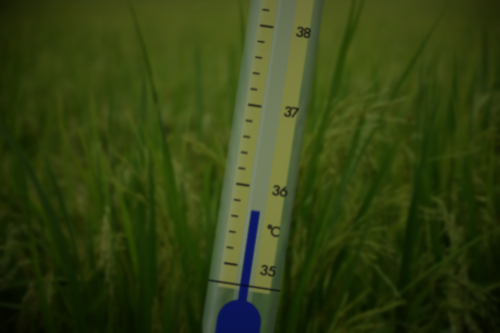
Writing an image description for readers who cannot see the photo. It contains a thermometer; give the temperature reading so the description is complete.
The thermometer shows 35.7 °C
